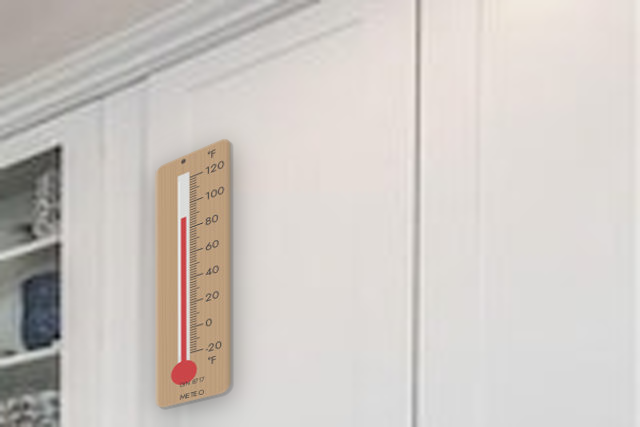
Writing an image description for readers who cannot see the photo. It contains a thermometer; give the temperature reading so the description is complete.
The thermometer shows 90 °F
